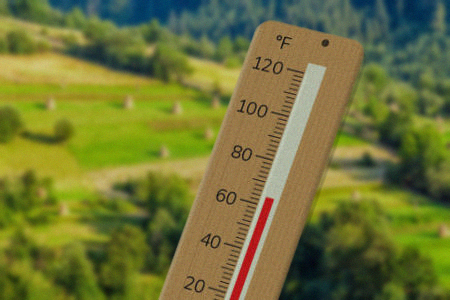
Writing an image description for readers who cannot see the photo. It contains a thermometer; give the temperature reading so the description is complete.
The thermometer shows 64 °F
